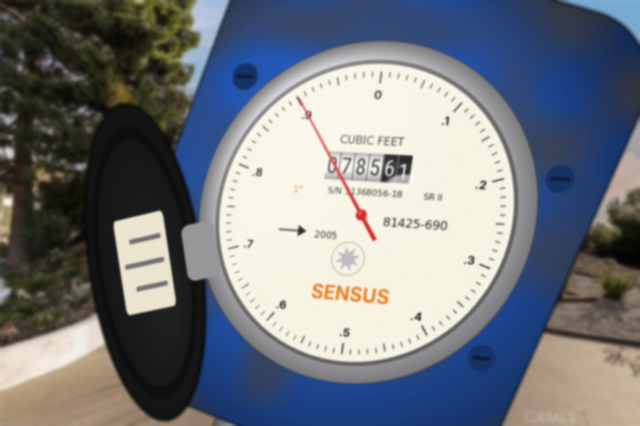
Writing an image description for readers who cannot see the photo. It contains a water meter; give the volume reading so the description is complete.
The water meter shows 78560.90 ft³
